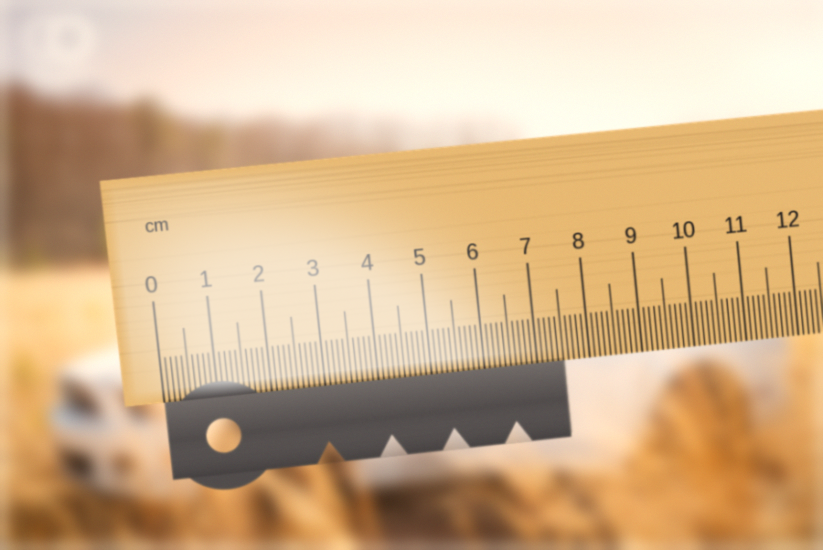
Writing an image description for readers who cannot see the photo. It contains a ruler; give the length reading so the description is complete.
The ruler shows 7.5 cm
